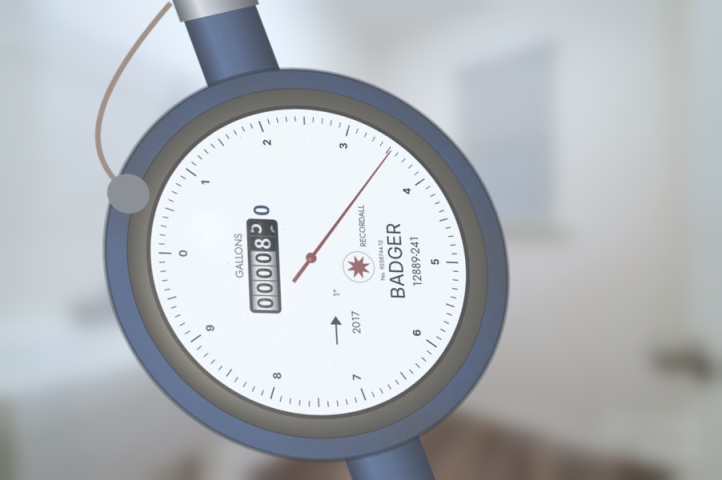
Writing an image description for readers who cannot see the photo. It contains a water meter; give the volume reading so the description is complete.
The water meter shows 853.5 gal
